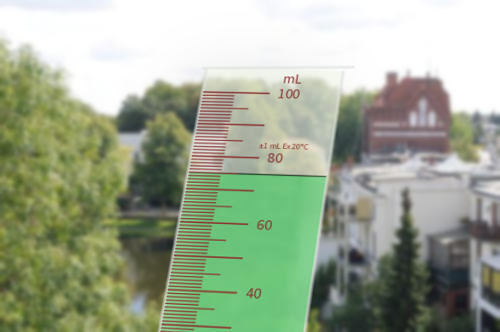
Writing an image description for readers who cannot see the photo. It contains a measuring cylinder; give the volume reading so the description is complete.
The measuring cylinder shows 75 mL
